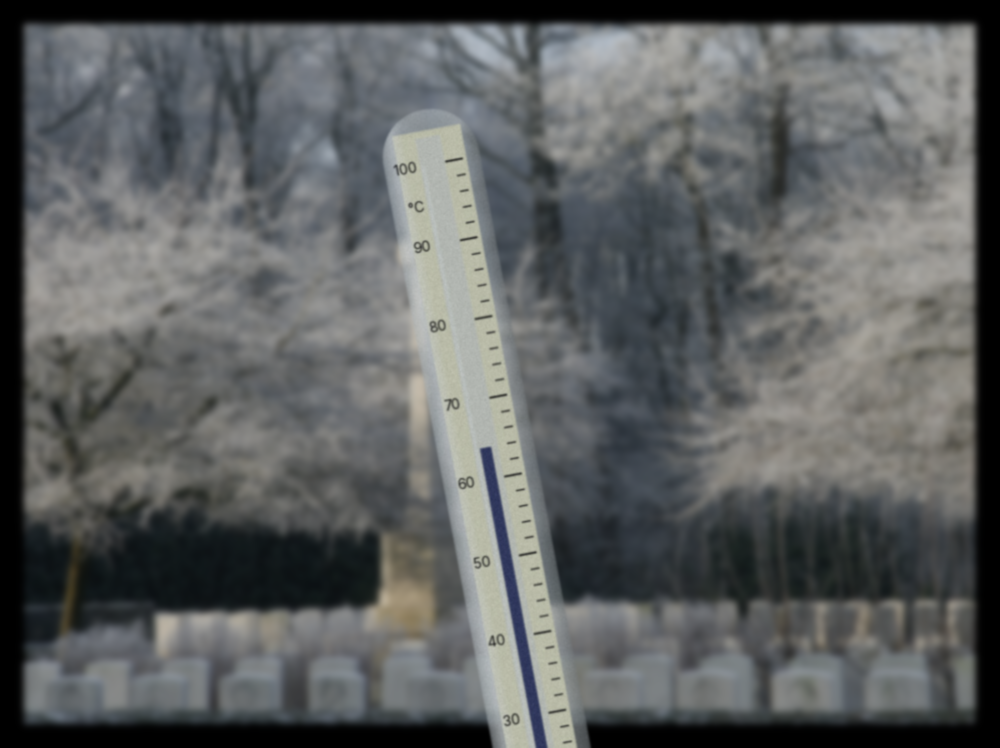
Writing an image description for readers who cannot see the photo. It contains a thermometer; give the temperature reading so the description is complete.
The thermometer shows 64 °C
